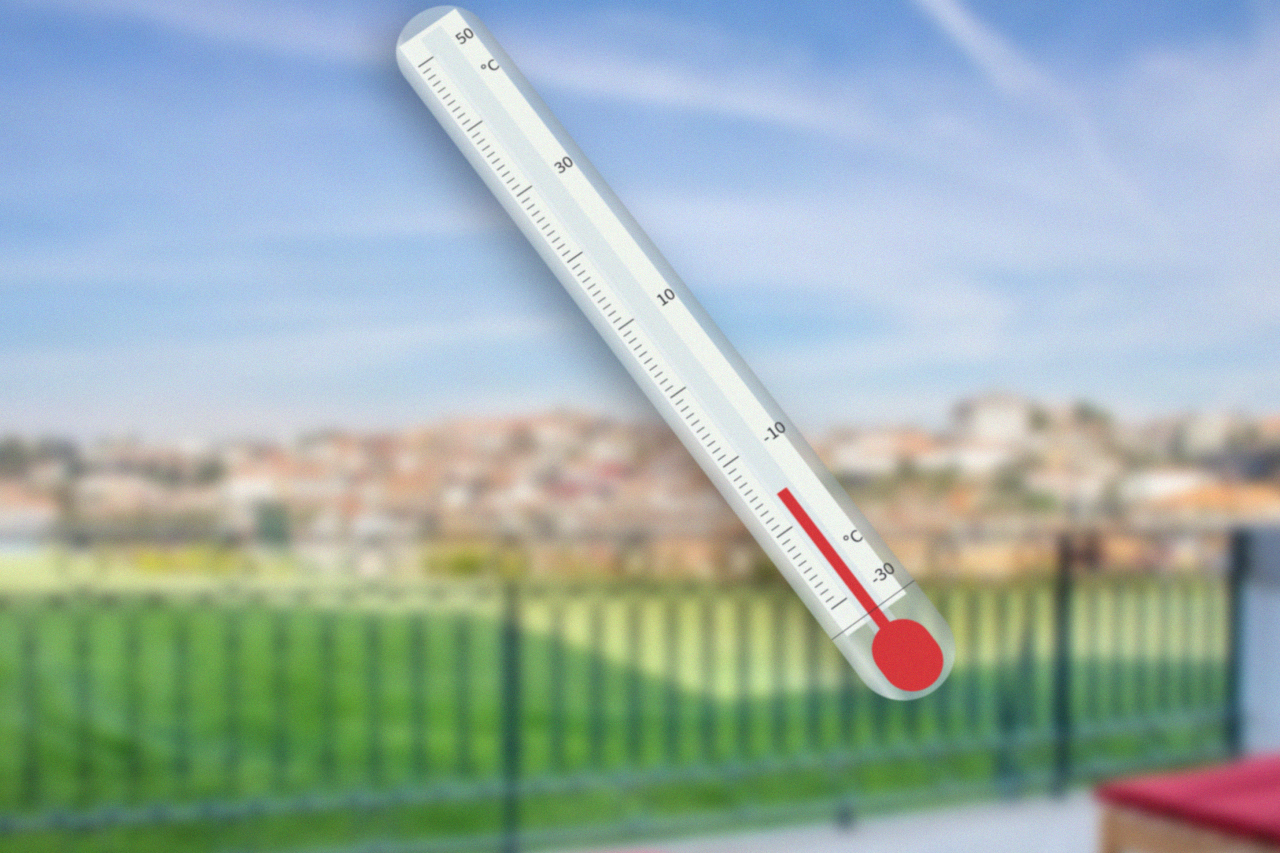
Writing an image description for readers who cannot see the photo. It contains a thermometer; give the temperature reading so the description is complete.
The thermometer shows -16 °C
